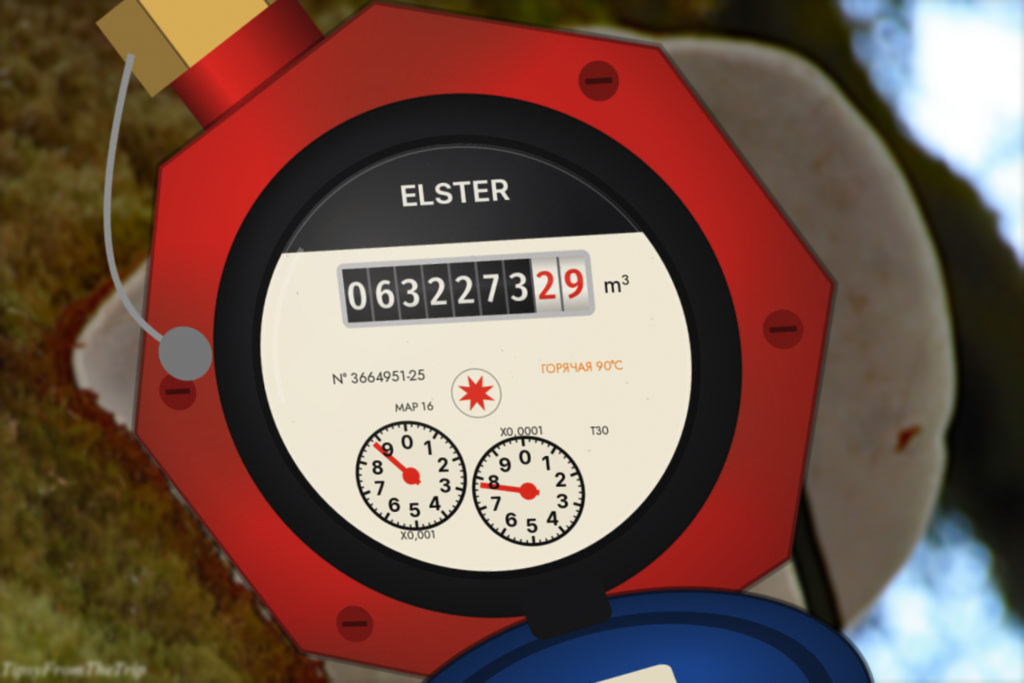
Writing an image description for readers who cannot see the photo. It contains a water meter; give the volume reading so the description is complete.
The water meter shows 632273.2987 m³
